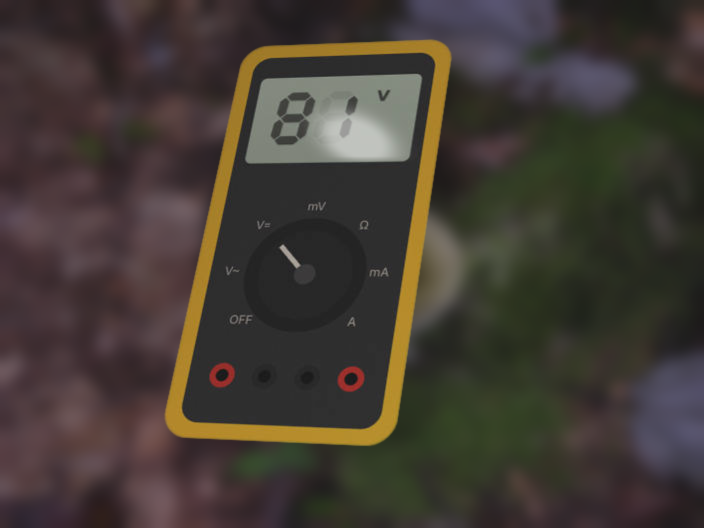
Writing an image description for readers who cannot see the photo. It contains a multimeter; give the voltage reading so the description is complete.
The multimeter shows 81 V
